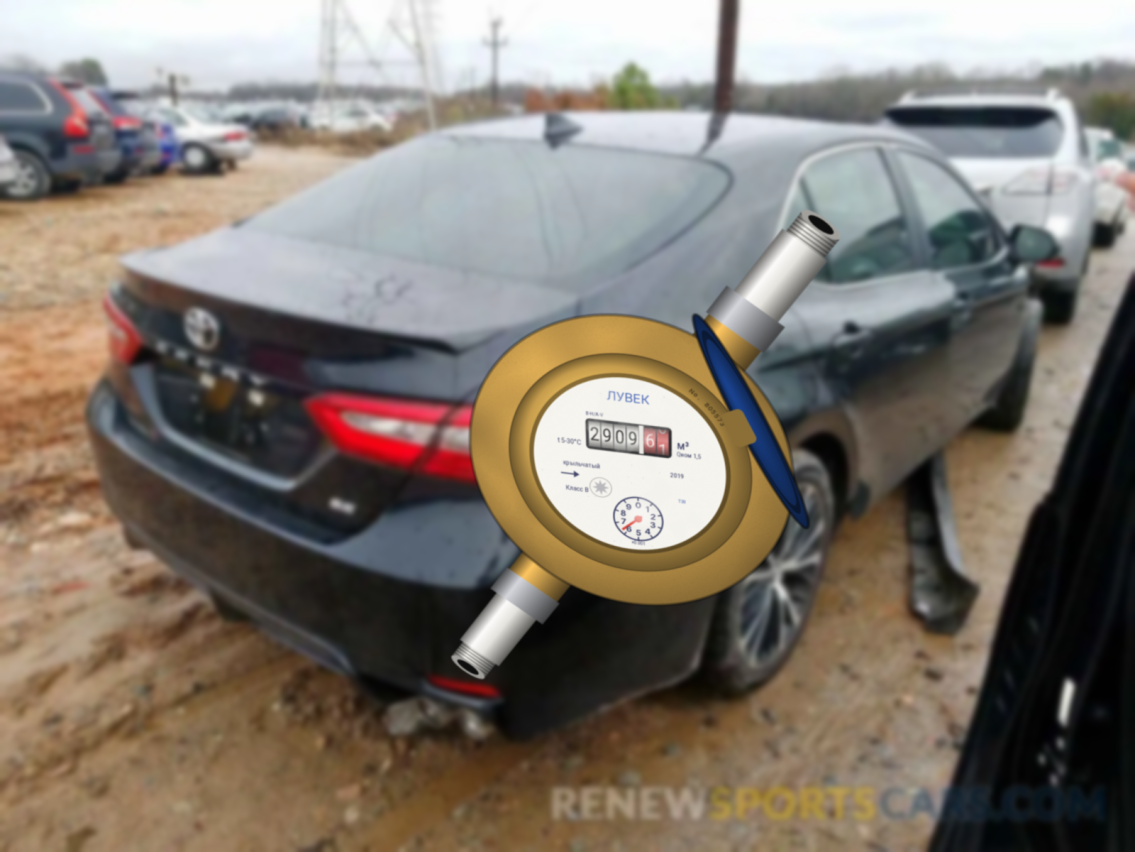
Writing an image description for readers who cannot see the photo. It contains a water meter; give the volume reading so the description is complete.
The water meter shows 2909.606 m³
